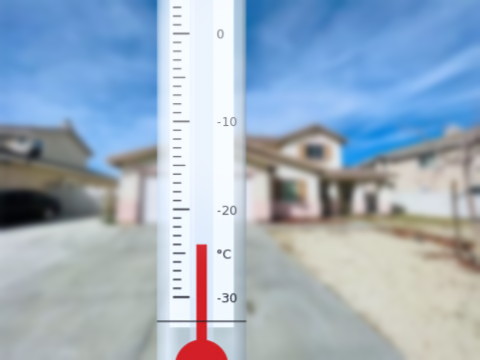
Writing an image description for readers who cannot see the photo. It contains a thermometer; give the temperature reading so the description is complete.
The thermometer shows -24 °C
